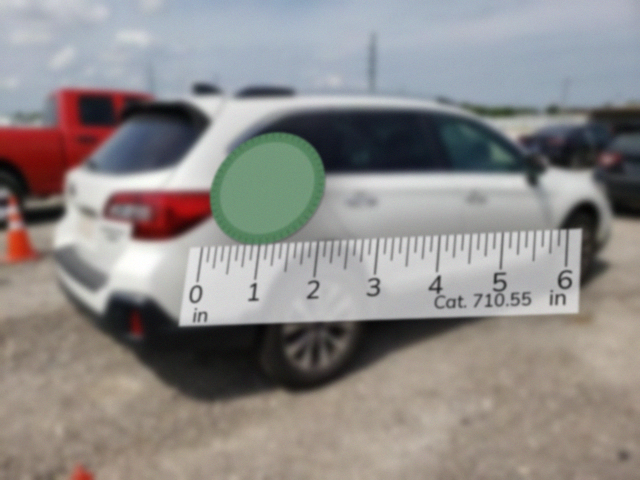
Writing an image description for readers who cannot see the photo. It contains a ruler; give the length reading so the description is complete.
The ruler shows 2 in
